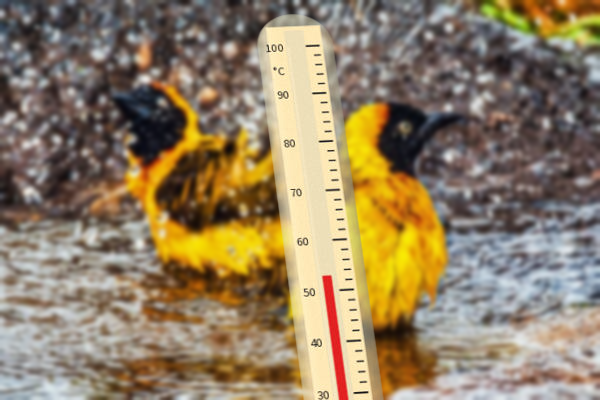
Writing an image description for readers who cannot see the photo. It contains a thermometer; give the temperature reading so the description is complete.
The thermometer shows 53 °C
